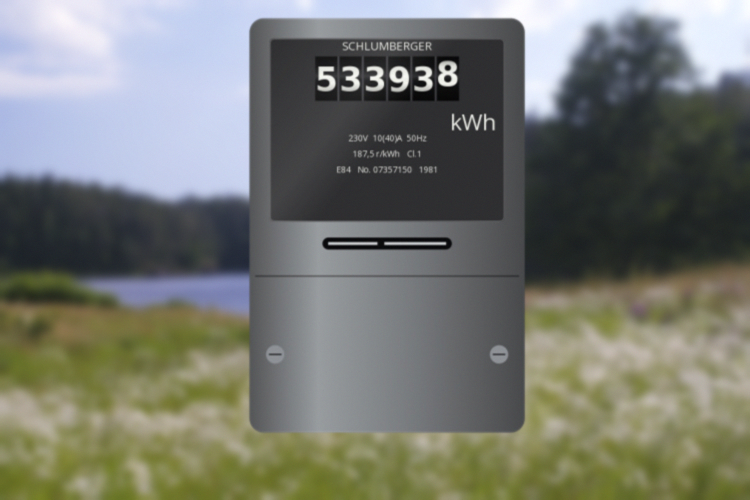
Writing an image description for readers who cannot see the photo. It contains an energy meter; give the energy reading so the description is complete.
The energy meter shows 533938 kWh
